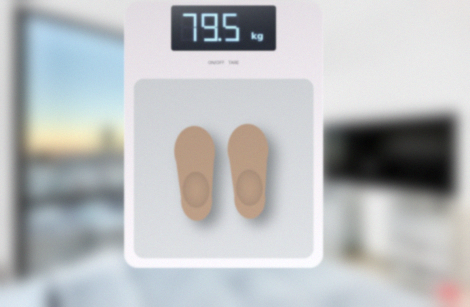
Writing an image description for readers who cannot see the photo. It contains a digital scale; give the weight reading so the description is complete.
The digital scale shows 79.5 kg
